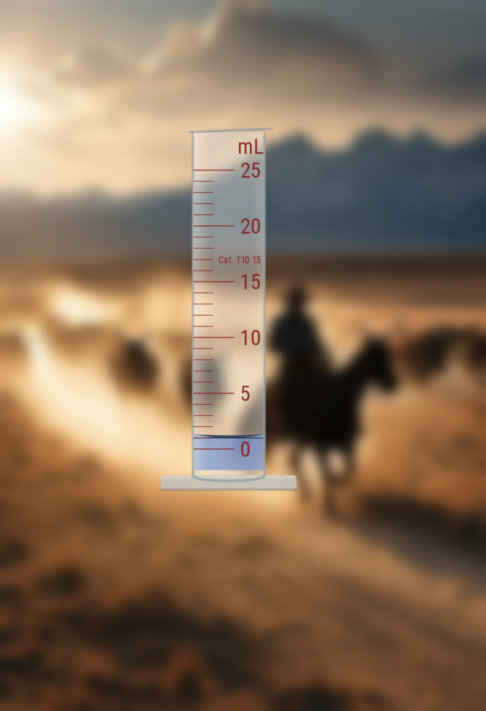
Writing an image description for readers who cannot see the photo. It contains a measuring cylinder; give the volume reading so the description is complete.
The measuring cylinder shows 1 mL
